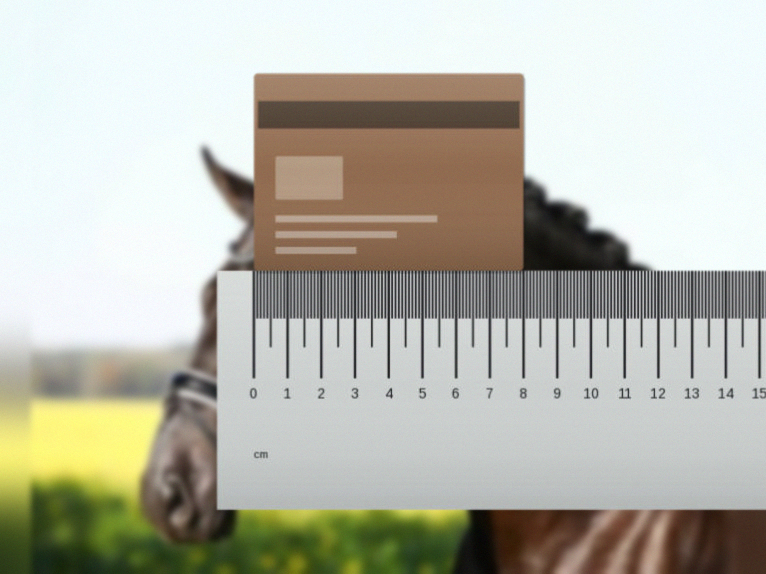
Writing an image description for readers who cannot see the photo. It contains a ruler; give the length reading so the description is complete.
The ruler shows 8 cm
